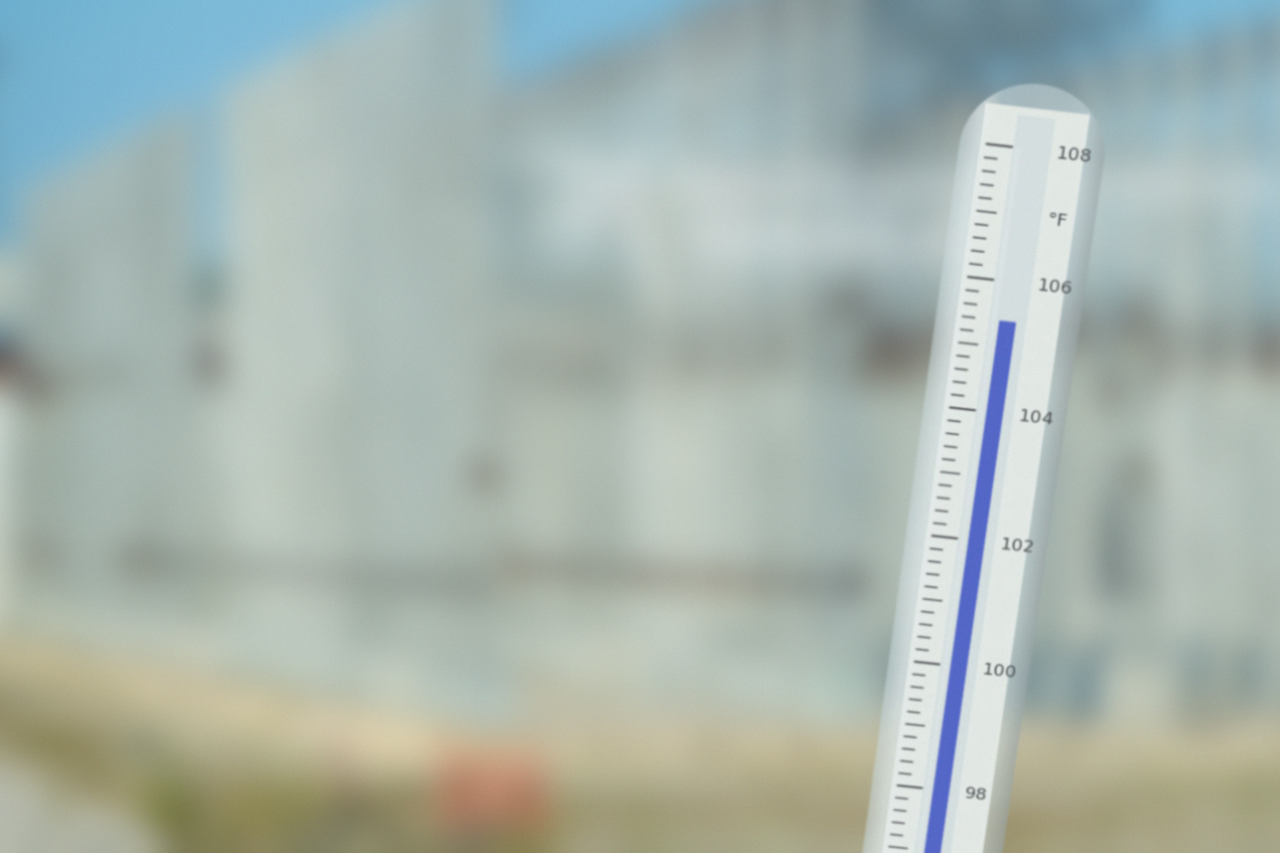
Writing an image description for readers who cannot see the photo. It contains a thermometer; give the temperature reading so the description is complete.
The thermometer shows 105.4 °F
